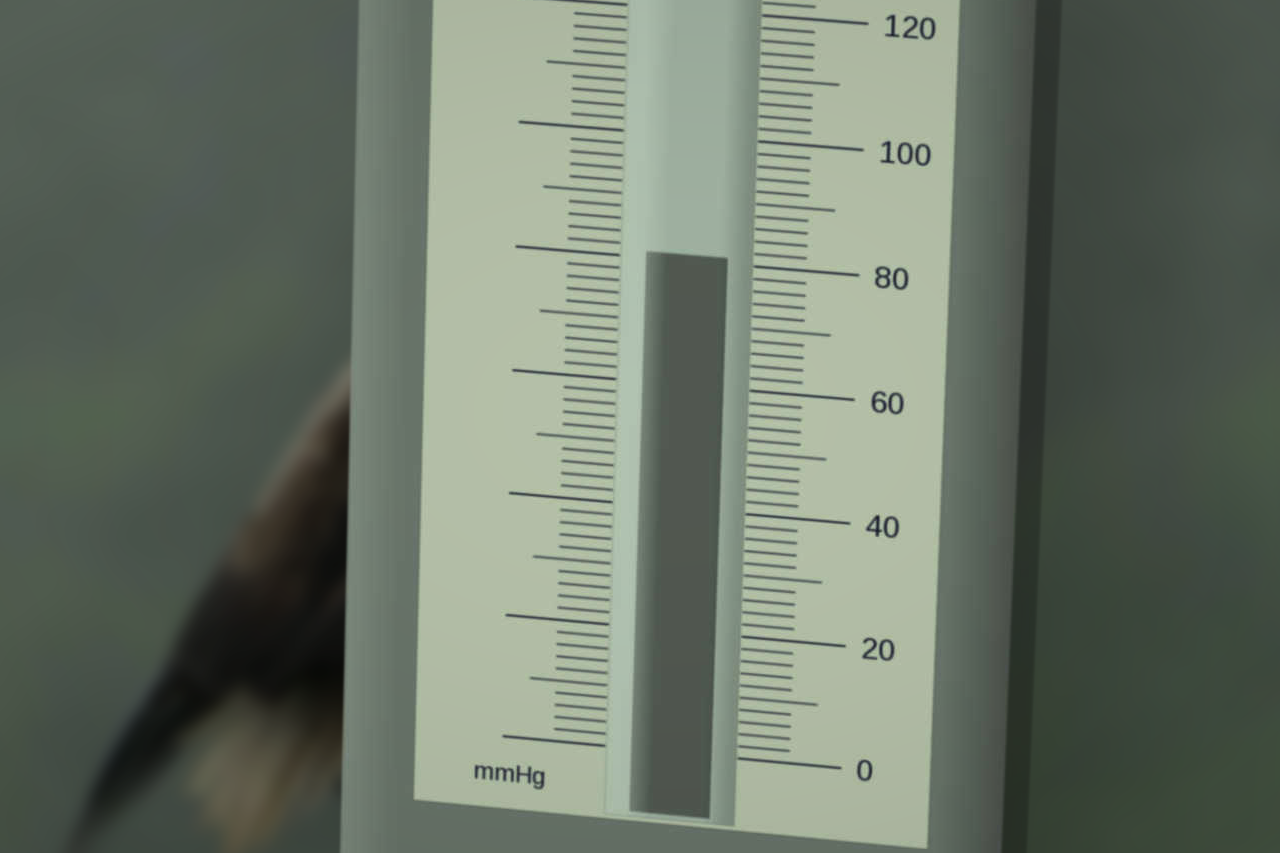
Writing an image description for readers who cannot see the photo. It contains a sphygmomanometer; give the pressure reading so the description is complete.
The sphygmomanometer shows 81 mmHg
